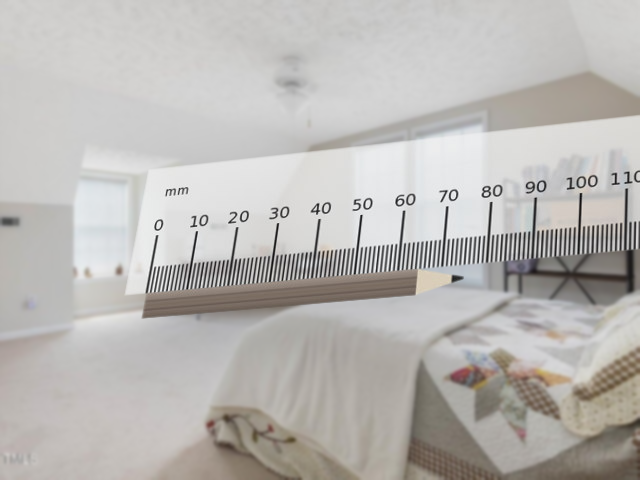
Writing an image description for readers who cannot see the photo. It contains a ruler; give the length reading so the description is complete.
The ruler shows 75 mm
